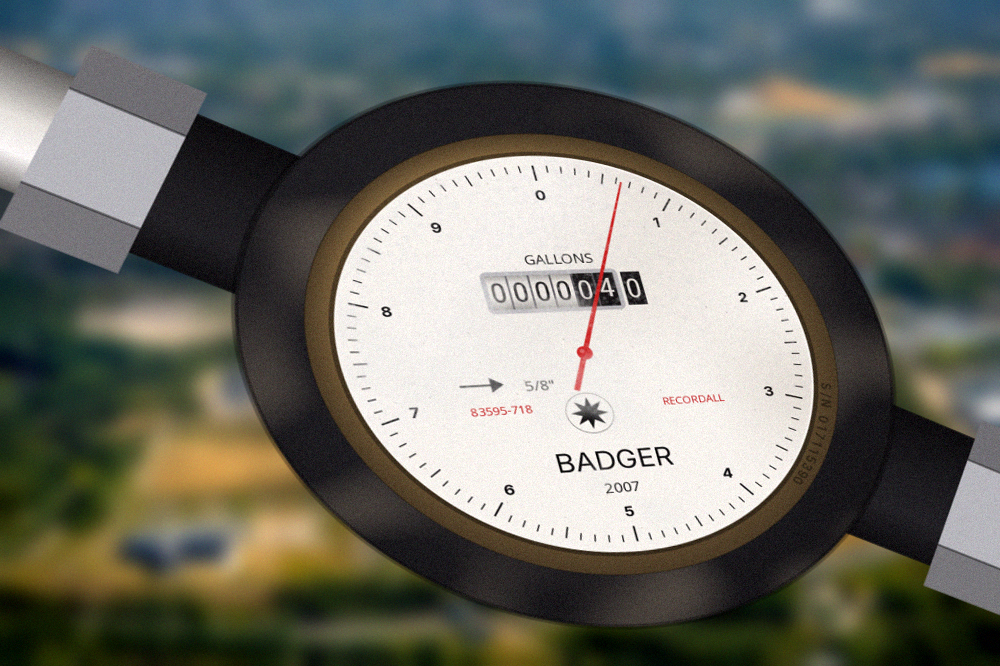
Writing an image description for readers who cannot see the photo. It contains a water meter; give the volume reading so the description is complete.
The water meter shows 40.6 gal
